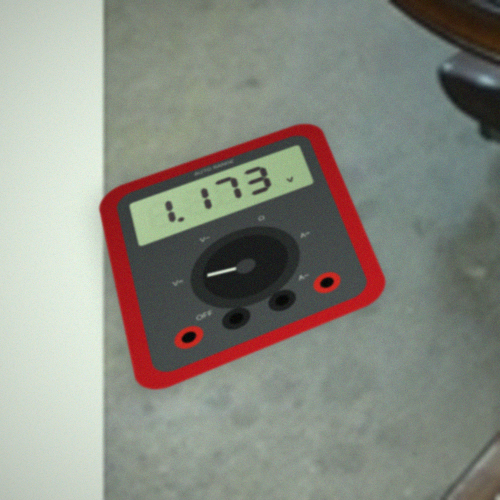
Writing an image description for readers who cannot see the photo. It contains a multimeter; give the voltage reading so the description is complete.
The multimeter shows 1.173 V
